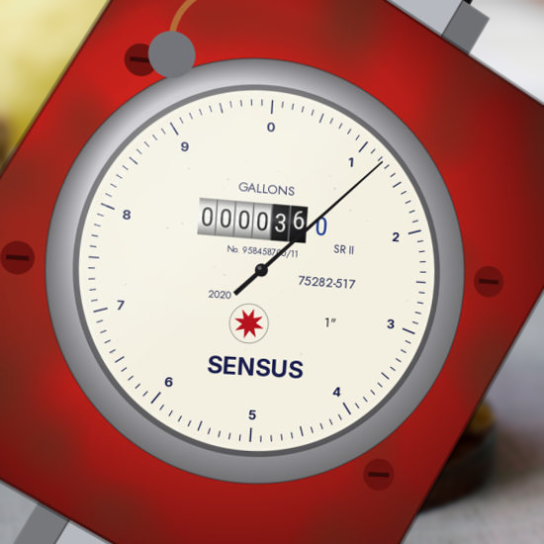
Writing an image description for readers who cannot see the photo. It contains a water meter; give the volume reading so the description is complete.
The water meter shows 361.2 gal
